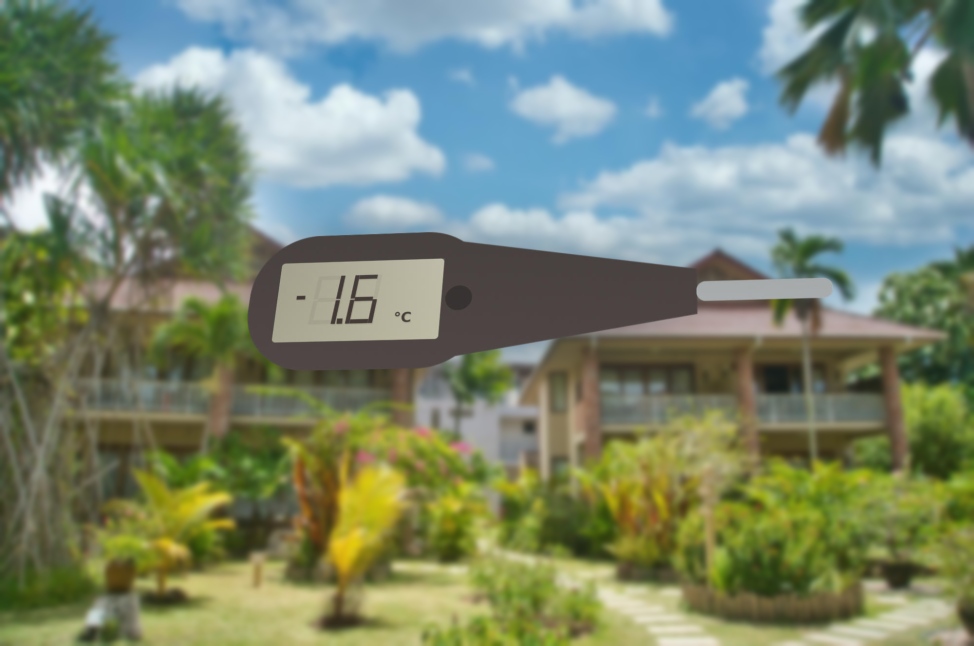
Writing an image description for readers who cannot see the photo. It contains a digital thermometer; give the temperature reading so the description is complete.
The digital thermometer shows -1.6 °C
